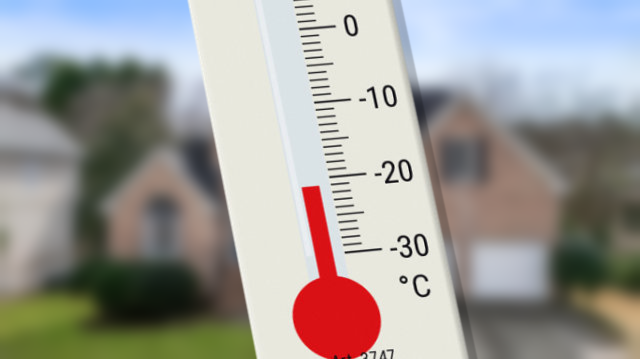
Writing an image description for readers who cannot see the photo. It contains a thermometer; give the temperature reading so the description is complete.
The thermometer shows -21 °C
